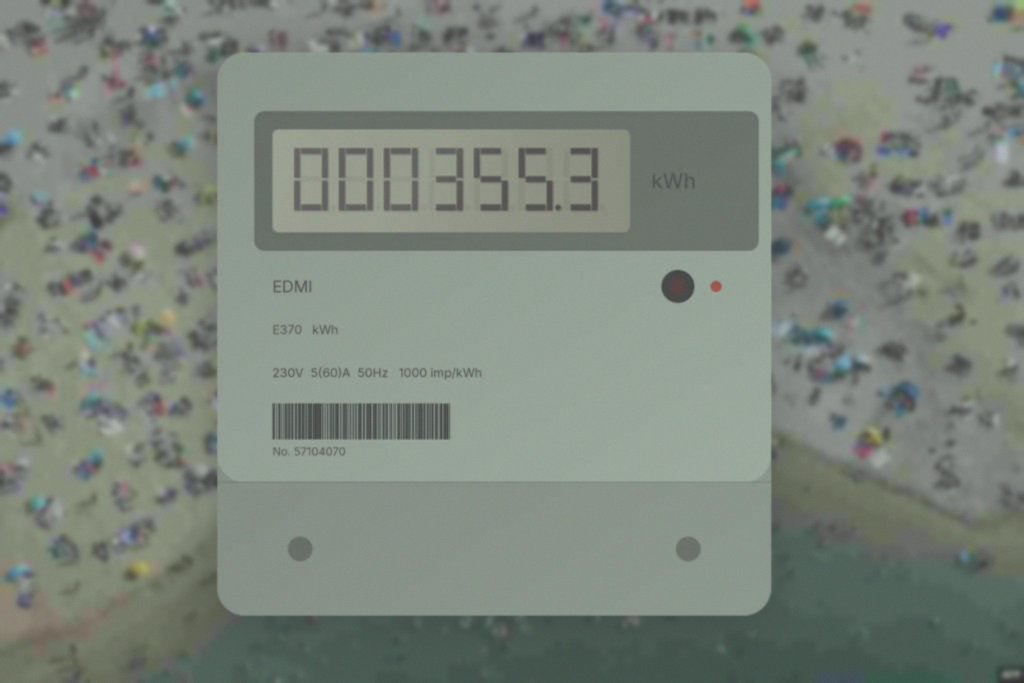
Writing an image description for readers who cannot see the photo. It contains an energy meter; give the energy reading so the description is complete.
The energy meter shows 355.3 kWh
